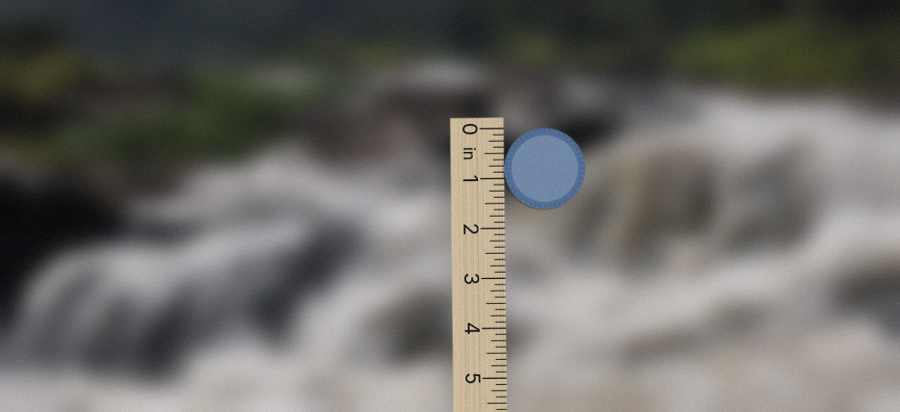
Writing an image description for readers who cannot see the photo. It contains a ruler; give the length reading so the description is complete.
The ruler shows 1.625 in
